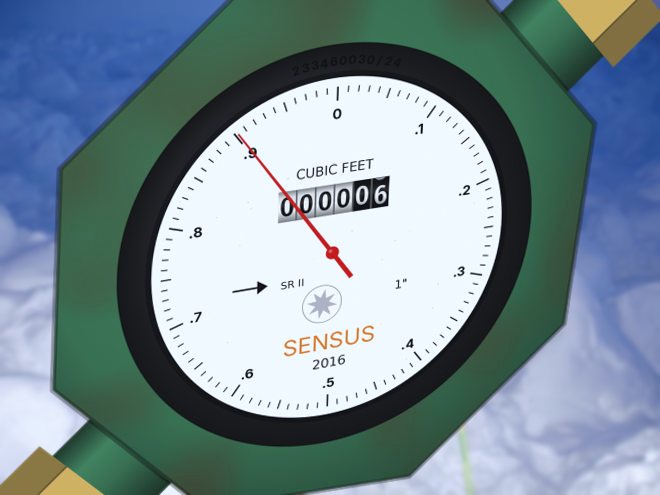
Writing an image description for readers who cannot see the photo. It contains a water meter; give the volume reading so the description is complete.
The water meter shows 5.90 ft³
